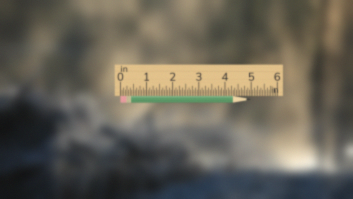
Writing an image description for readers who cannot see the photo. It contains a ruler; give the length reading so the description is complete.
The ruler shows 5 in
